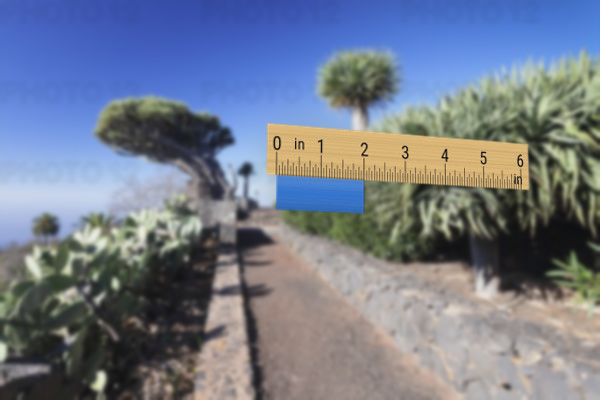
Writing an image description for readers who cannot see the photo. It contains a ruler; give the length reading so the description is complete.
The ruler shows 2 in
